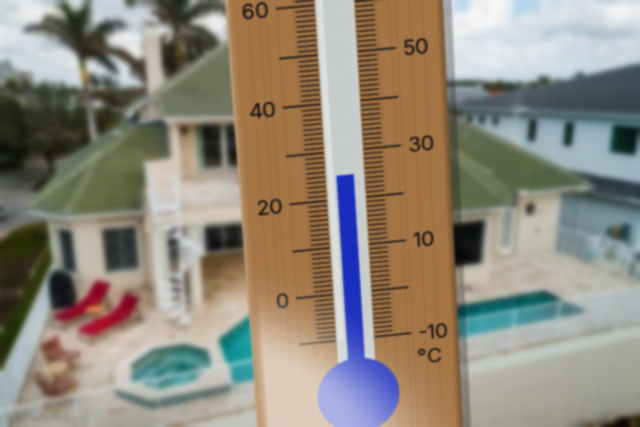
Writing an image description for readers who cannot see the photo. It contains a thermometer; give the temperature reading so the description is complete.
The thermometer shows 25 °C
